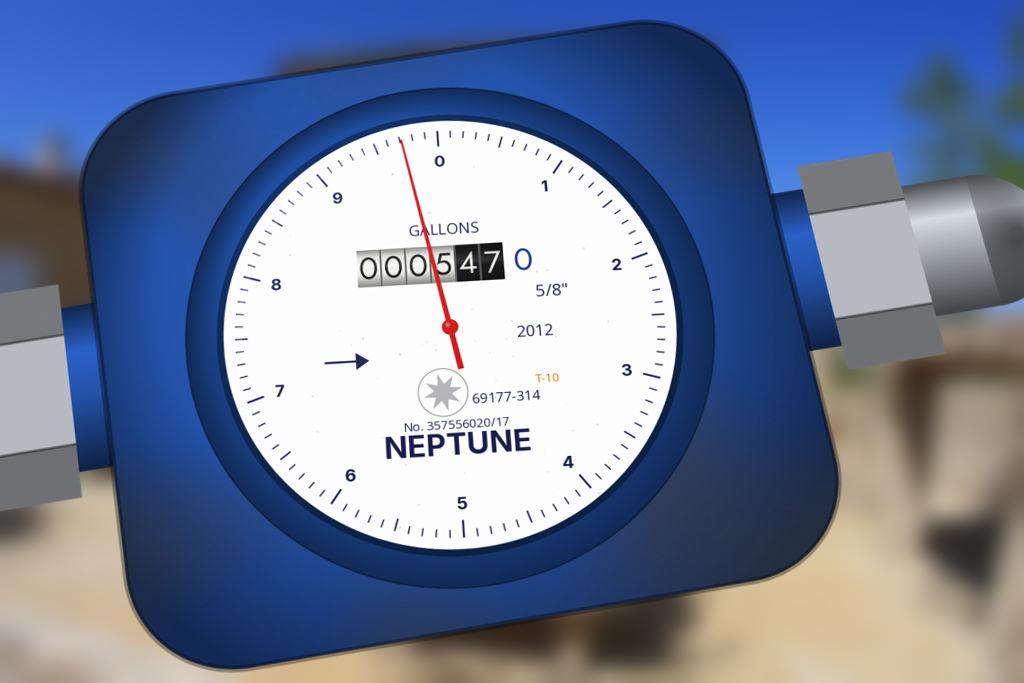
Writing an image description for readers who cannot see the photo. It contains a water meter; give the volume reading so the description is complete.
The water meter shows 5469.7 gal
